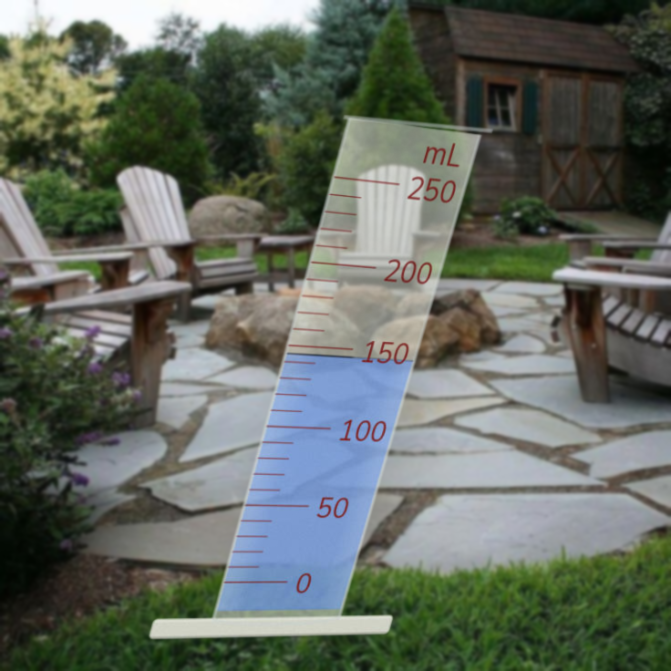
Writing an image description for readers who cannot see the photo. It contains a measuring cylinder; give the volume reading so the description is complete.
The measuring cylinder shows 145 mL
